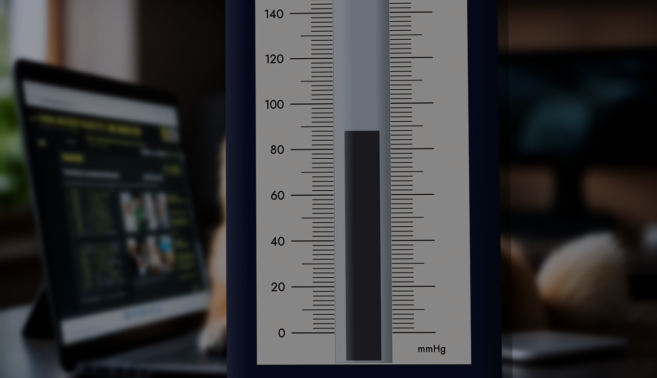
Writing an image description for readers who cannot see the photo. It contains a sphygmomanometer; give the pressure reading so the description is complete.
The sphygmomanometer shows 88 mmHg
